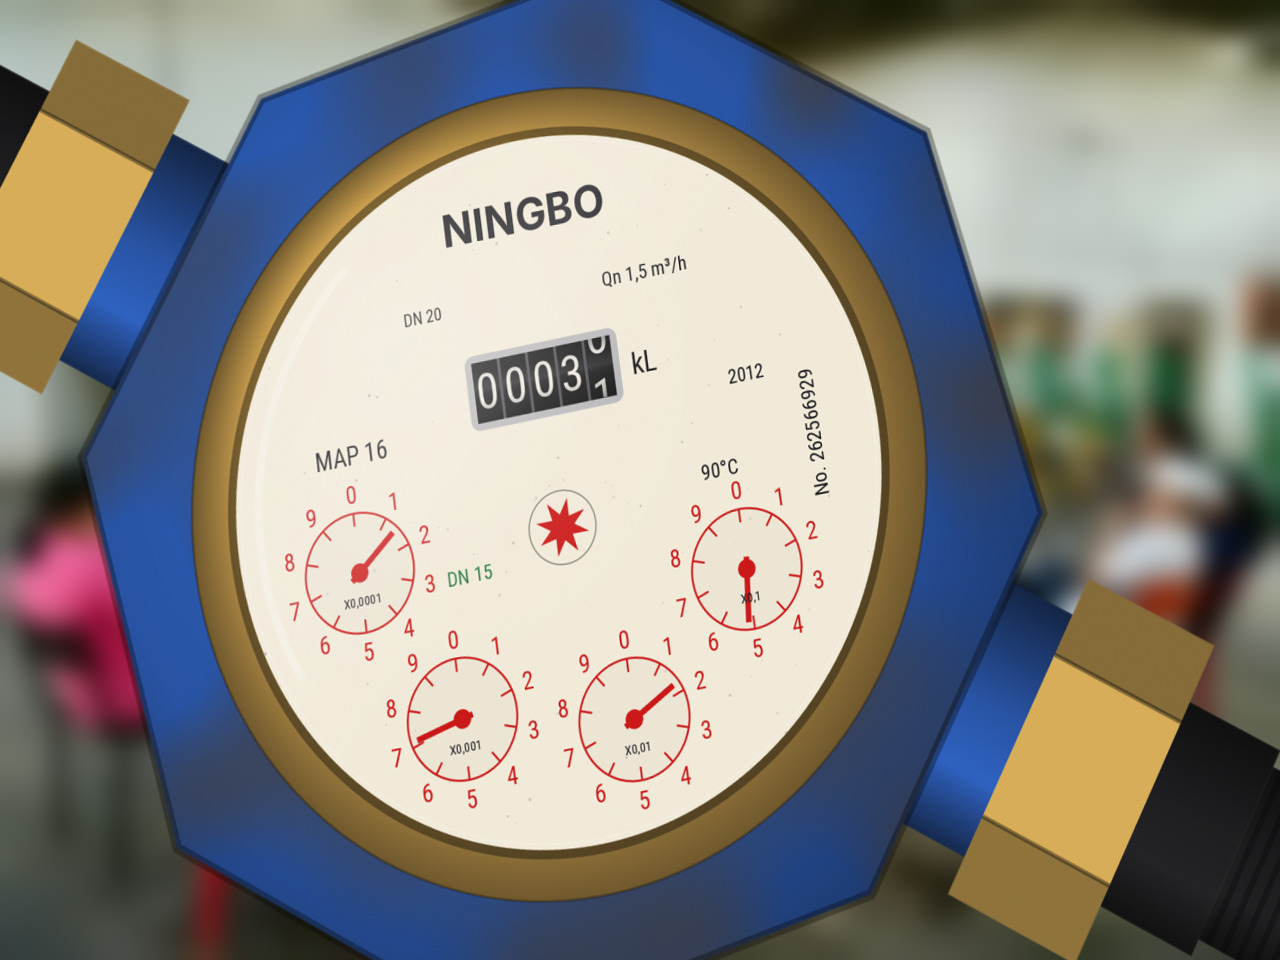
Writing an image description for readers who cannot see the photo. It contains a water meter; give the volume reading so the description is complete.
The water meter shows 30.5171 kL
